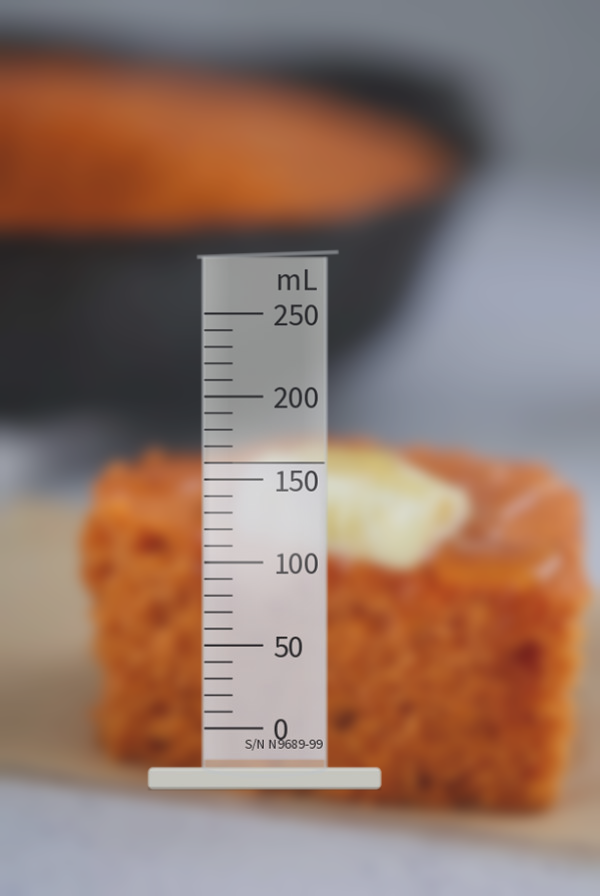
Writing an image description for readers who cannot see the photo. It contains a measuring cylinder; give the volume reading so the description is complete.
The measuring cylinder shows 160 mL
